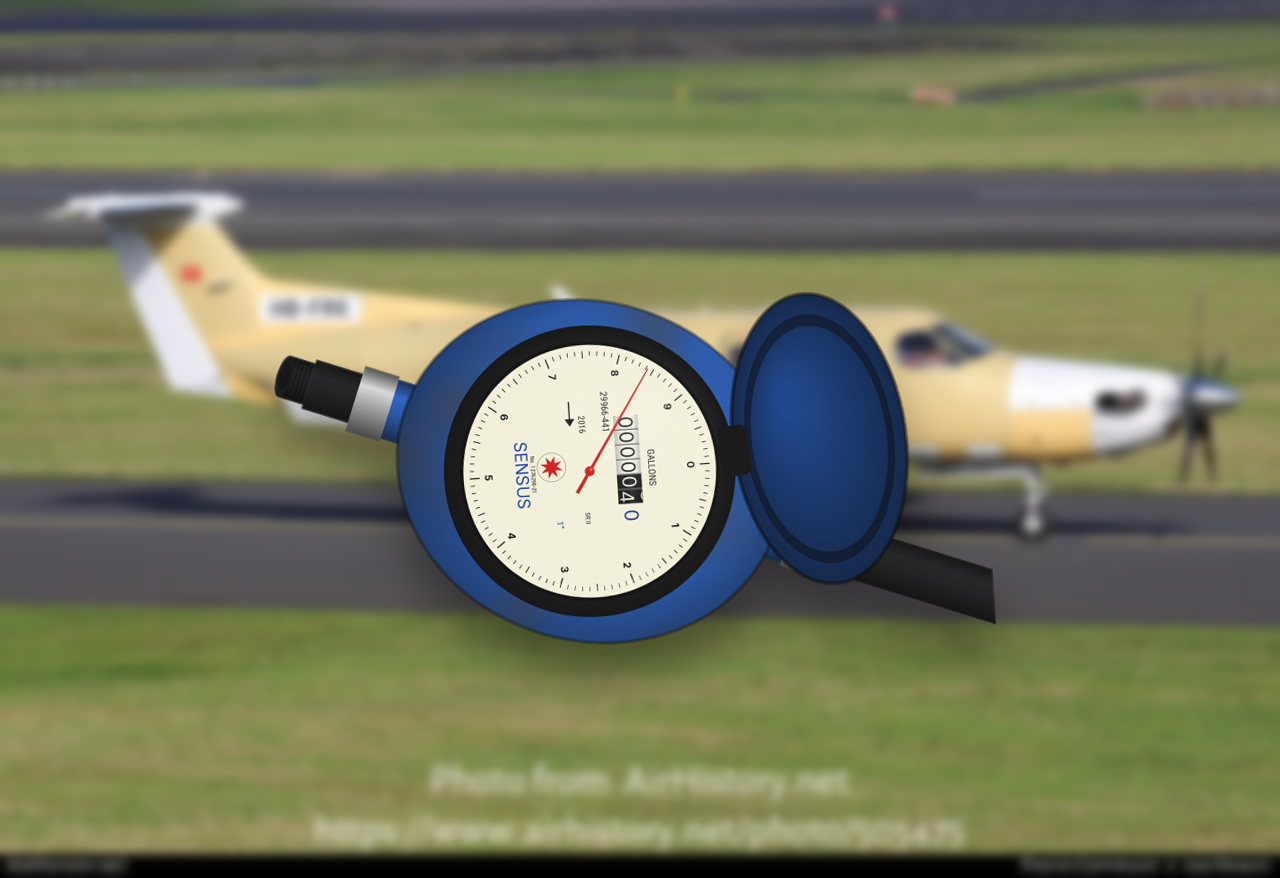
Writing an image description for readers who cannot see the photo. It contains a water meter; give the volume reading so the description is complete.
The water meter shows 38.4 gal
